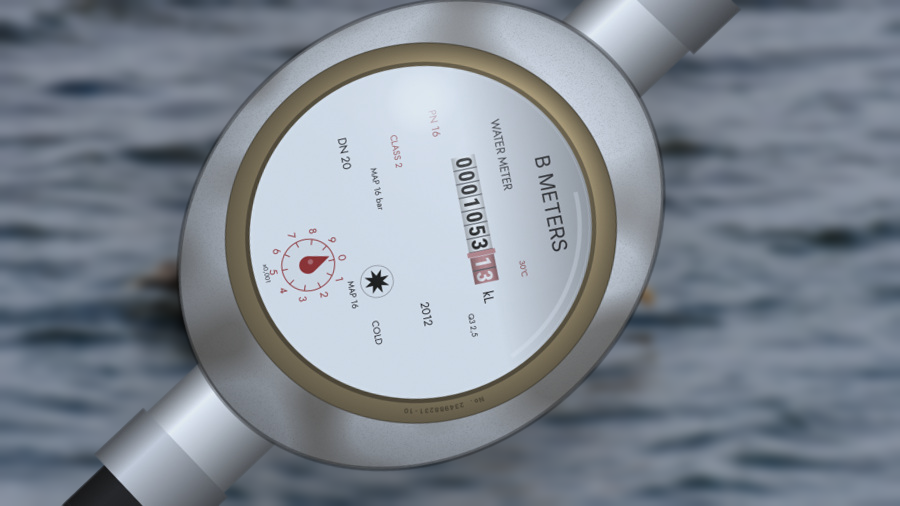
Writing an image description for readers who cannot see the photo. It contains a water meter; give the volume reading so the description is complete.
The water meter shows 1053.129 kL
